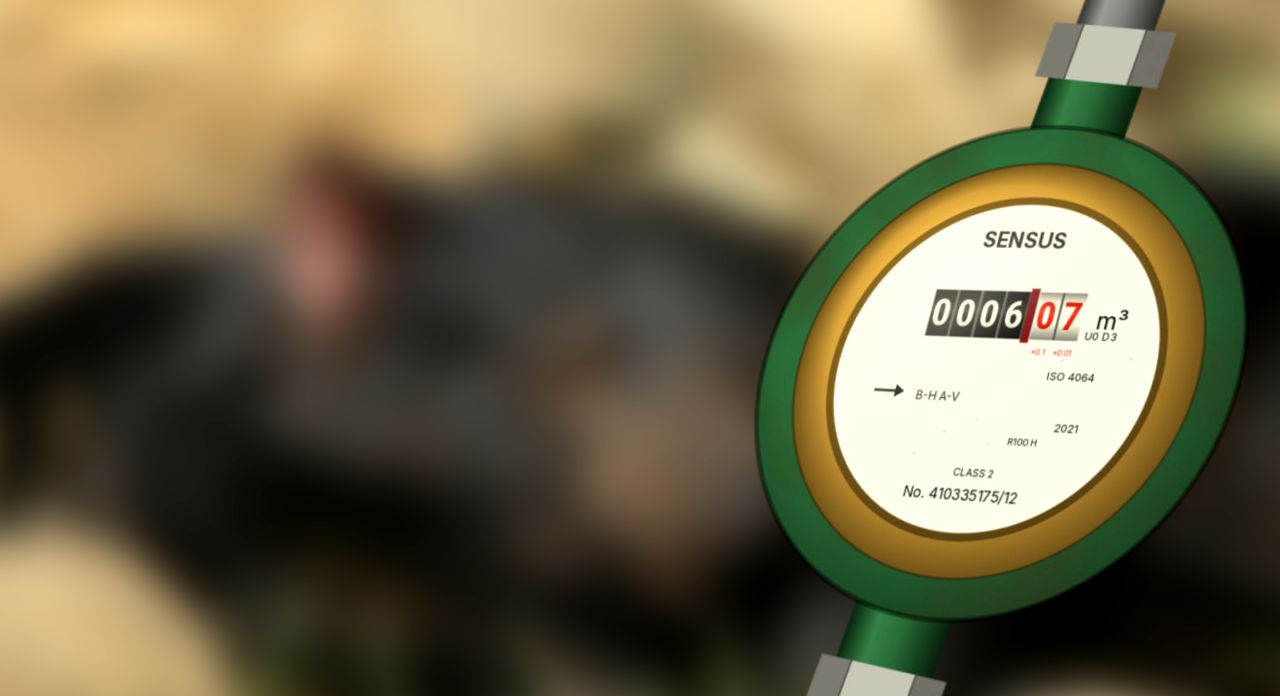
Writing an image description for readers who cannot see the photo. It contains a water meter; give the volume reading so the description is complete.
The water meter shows 6.07 m³
